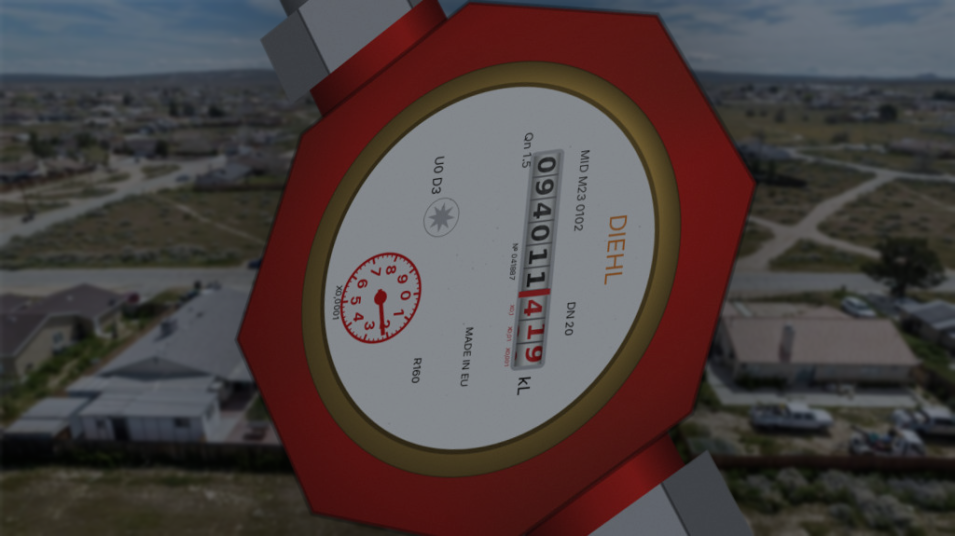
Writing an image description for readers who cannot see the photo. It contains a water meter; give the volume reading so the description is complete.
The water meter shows 94011.4192 kL
